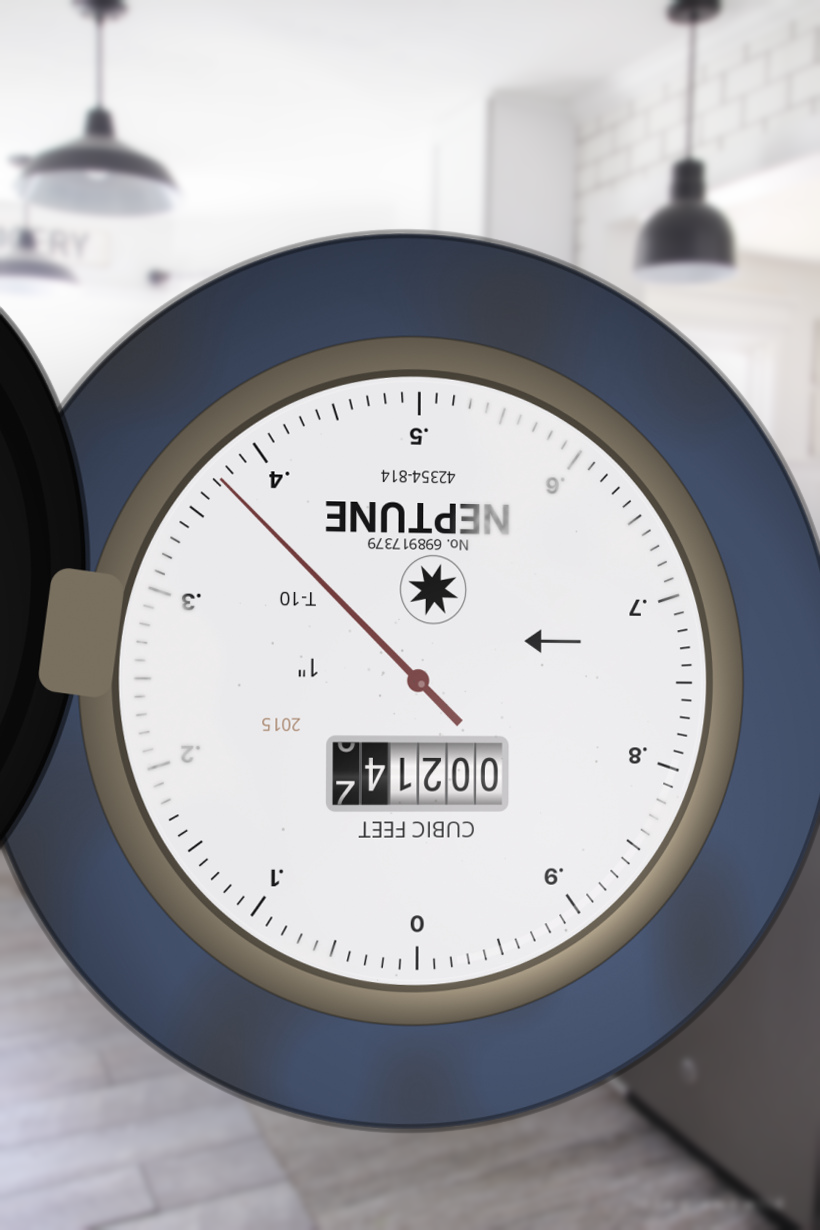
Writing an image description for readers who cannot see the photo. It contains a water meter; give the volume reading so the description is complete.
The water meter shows 2142.37 ft³
